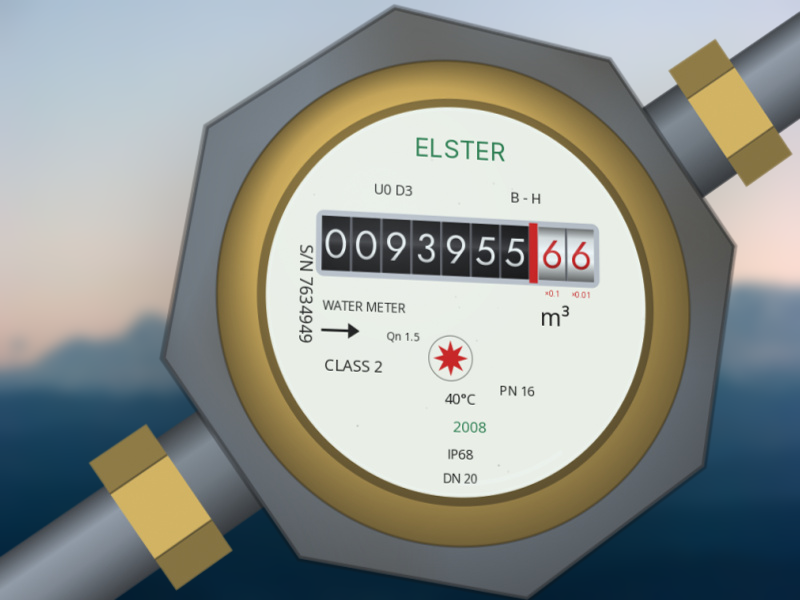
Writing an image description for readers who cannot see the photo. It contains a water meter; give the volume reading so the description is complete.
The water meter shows 93955.66 m³
